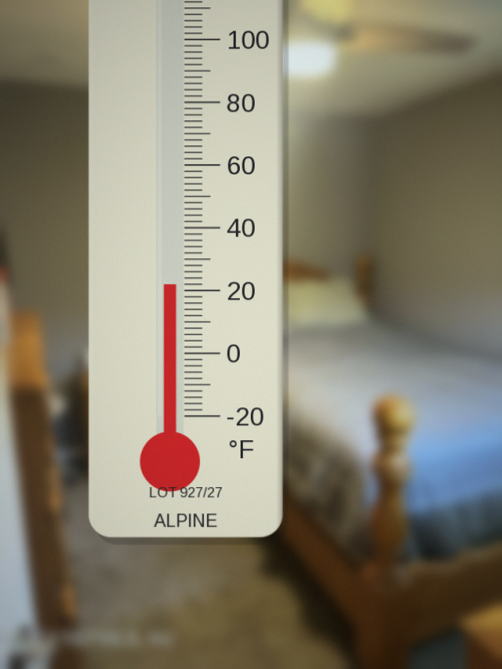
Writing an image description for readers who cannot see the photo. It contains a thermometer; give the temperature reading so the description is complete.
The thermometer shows 22 °F
